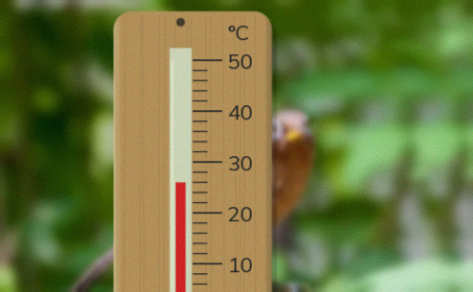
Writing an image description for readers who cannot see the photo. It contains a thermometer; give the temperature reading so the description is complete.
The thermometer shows 26 °C
